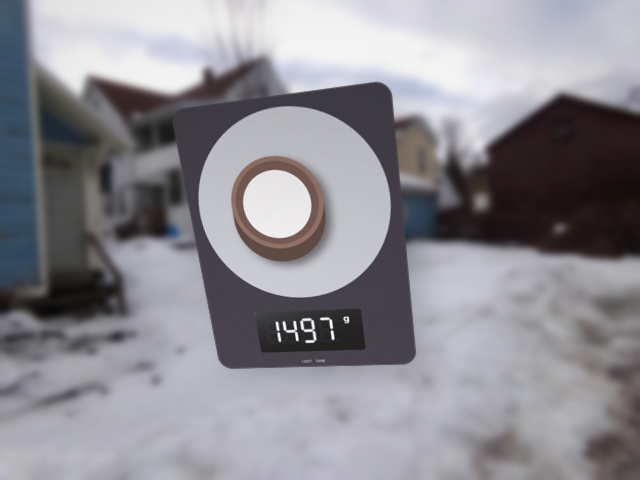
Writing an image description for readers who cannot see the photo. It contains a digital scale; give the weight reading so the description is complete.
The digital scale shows 1497 g
